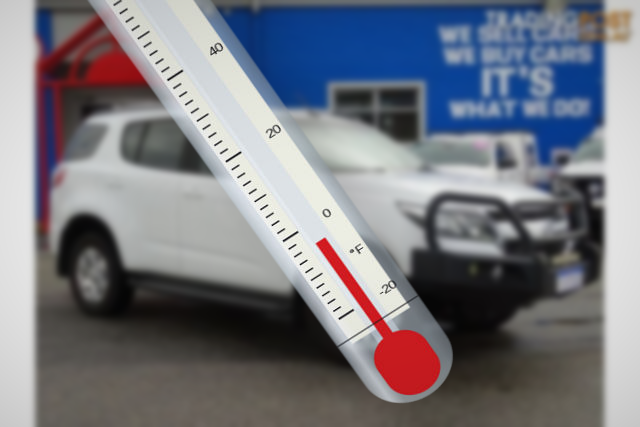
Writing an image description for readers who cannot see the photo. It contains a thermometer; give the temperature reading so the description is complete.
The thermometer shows -4 °F
